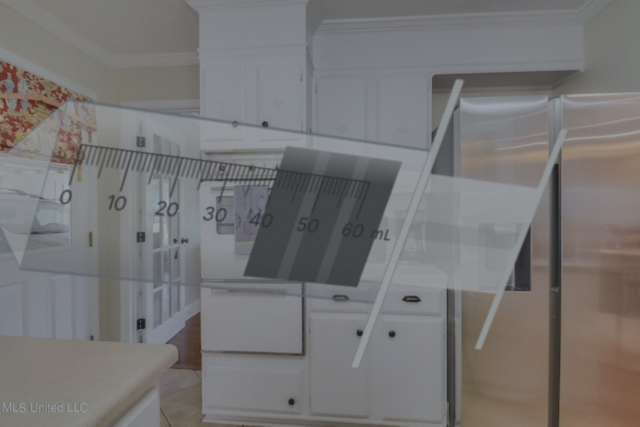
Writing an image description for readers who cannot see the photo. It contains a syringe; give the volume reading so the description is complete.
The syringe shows 40 mL
